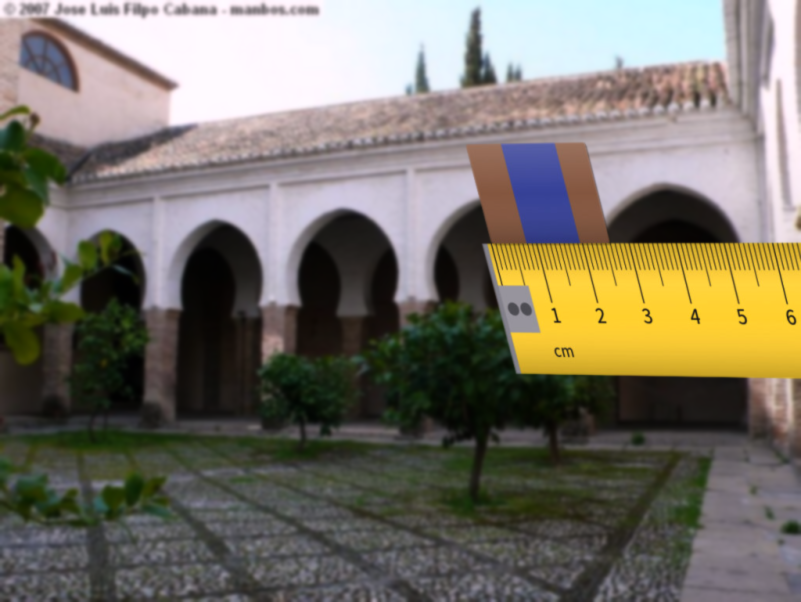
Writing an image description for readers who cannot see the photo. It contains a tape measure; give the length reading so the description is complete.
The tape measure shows 2.6 cm
